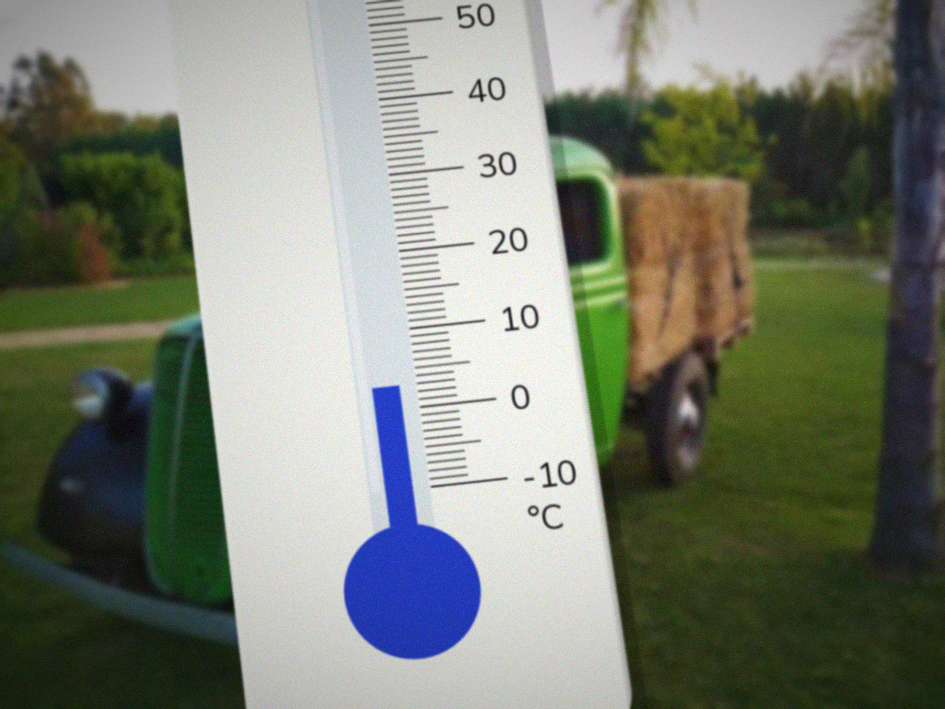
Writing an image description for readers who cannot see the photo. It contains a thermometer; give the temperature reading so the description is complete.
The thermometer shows 3 °C
